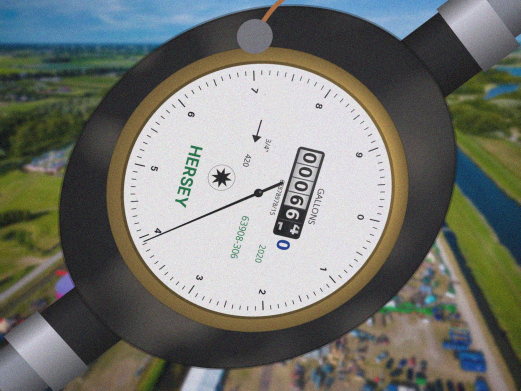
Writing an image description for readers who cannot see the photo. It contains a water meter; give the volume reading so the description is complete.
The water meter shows 6643.9 gal
